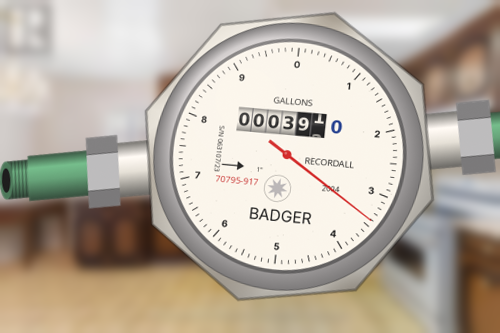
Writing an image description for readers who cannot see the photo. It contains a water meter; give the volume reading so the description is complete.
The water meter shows 3913.4 gal
